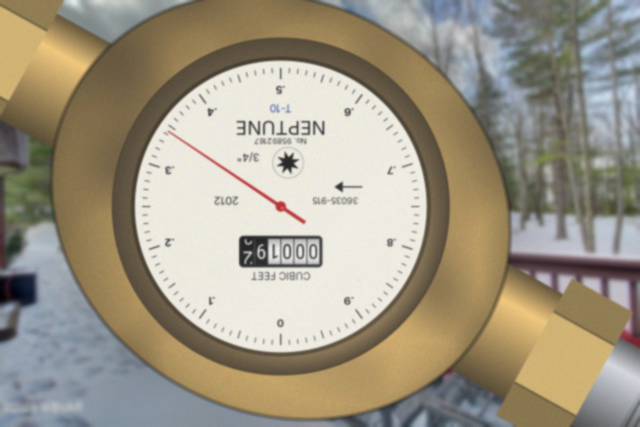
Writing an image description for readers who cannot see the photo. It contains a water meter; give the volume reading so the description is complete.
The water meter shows 192.34 ft³
